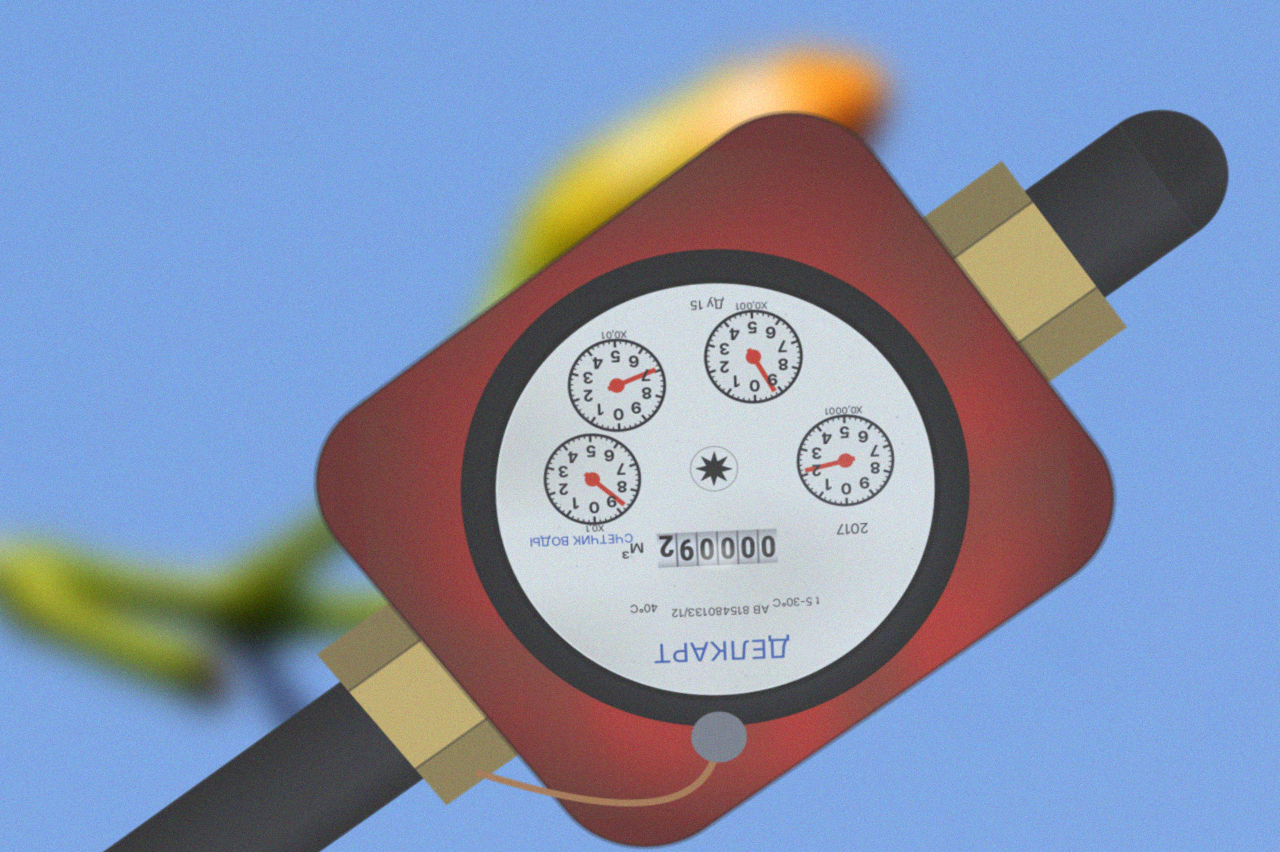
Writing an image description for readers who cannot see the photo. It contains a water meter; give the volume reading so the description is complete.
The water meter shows 91.8692 m³
